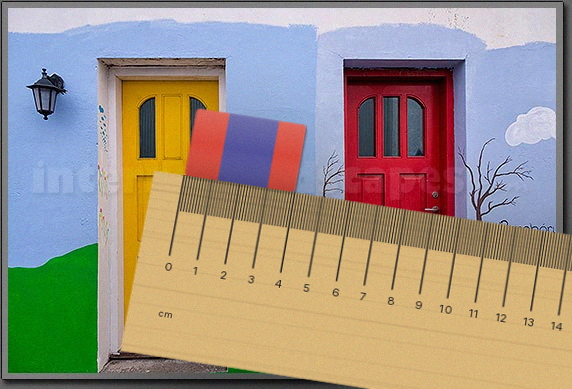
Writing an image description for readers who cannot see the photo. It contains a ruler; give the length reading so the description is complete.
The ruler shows 4 cm
